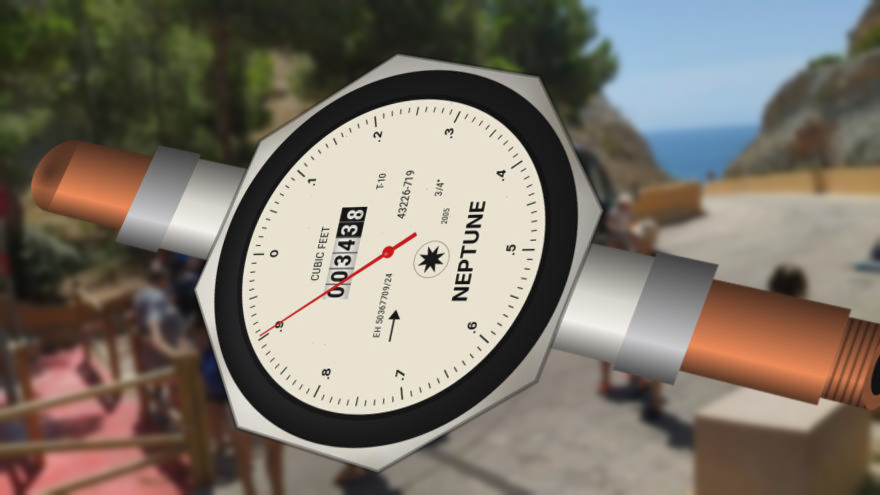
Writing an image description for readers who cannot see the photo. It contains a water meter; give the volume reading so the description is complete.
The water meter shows 3437.90 ft³
